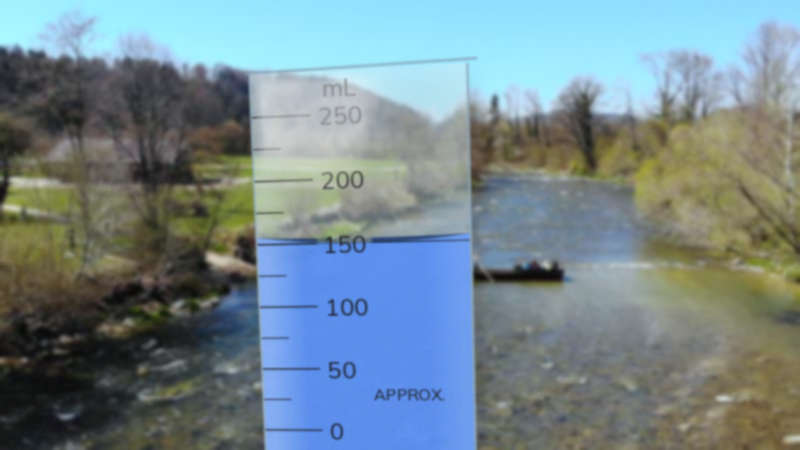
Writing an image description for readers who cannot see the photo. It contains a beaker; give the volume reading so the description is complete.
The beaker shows 150 mL
